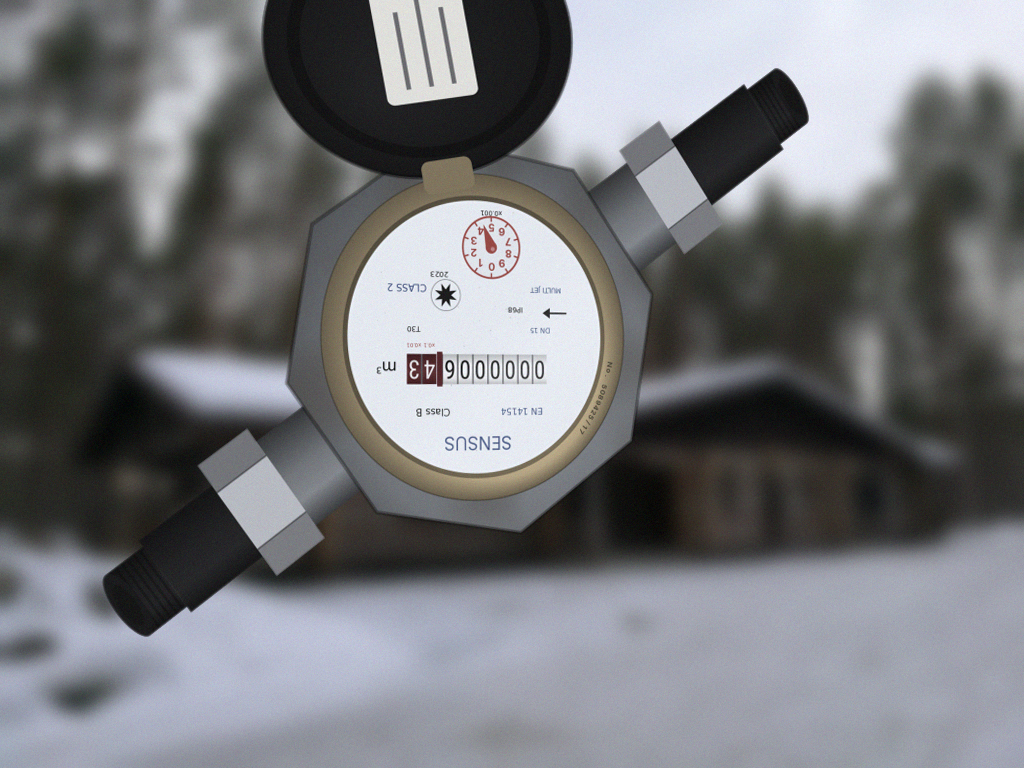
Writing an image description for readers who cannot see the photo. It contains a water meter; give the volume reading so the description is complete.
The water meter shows 6.434 m³
